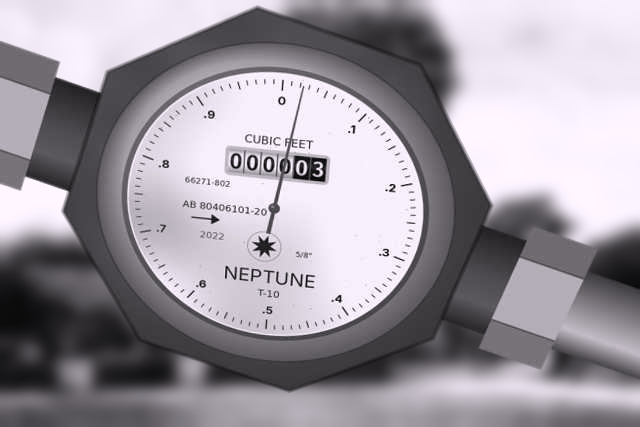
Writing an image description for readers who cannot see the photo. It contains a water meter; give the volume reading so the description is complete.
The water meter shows 3.02 ft³
